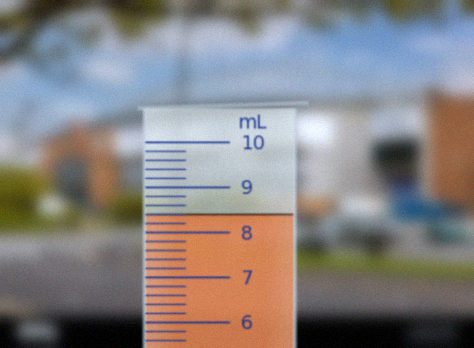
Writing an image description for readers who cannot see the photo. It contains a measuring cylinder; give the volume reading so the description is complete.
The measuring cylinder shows 8.4 mL
